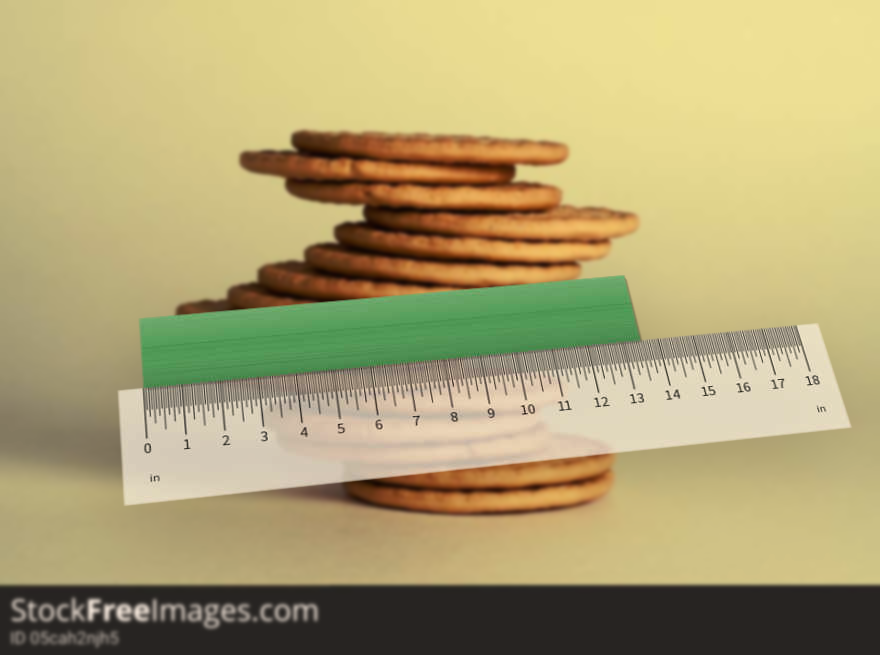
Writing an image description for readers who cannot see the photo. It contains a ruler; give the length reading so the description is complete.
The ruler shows 13.5 in
